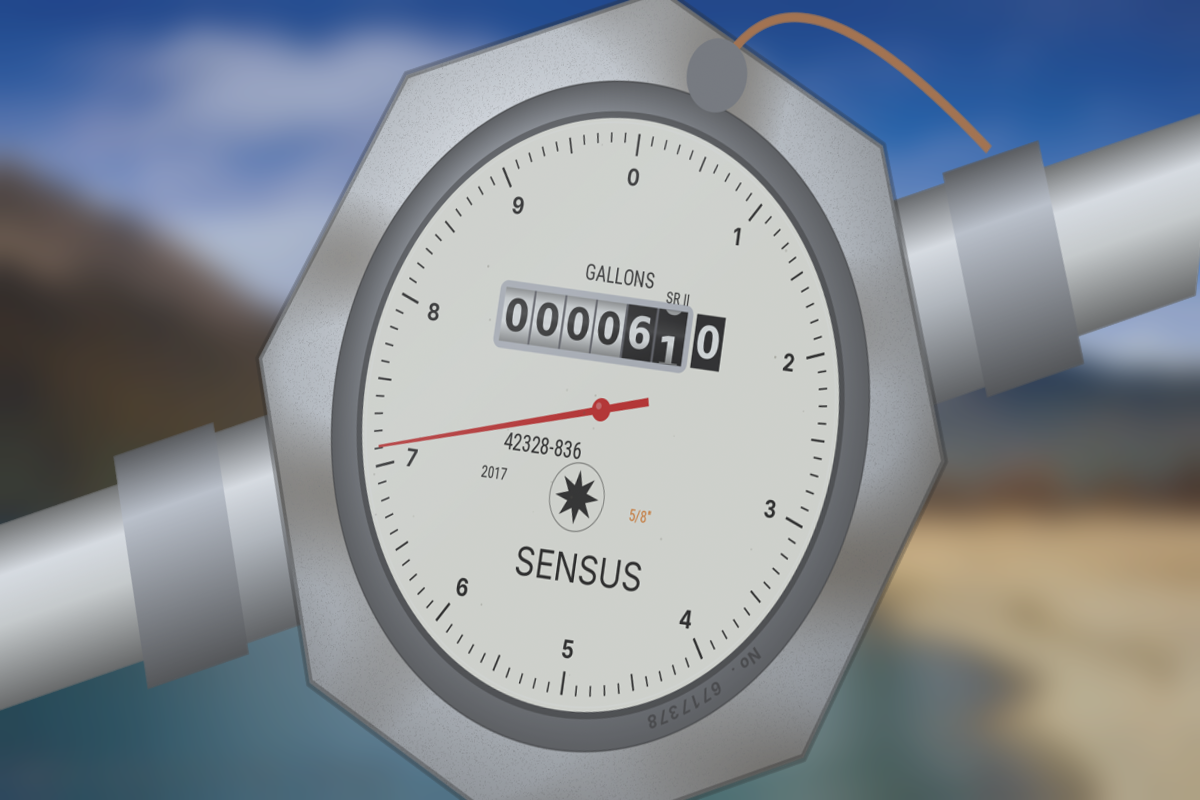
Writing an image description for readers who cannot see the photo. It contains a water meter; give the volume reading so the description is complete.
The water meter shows 607.1 gal
